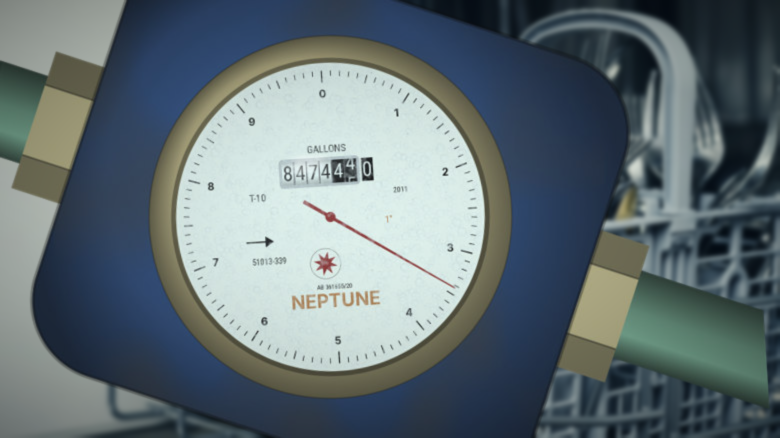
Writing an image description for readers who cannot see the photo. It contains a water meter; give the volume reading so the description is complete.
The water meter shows 8474443.4 gal
